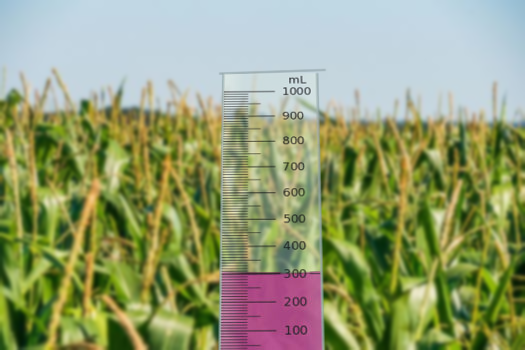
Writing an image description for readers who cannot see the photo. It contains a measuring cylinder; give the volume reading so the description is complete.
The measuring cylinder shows 300 mL
